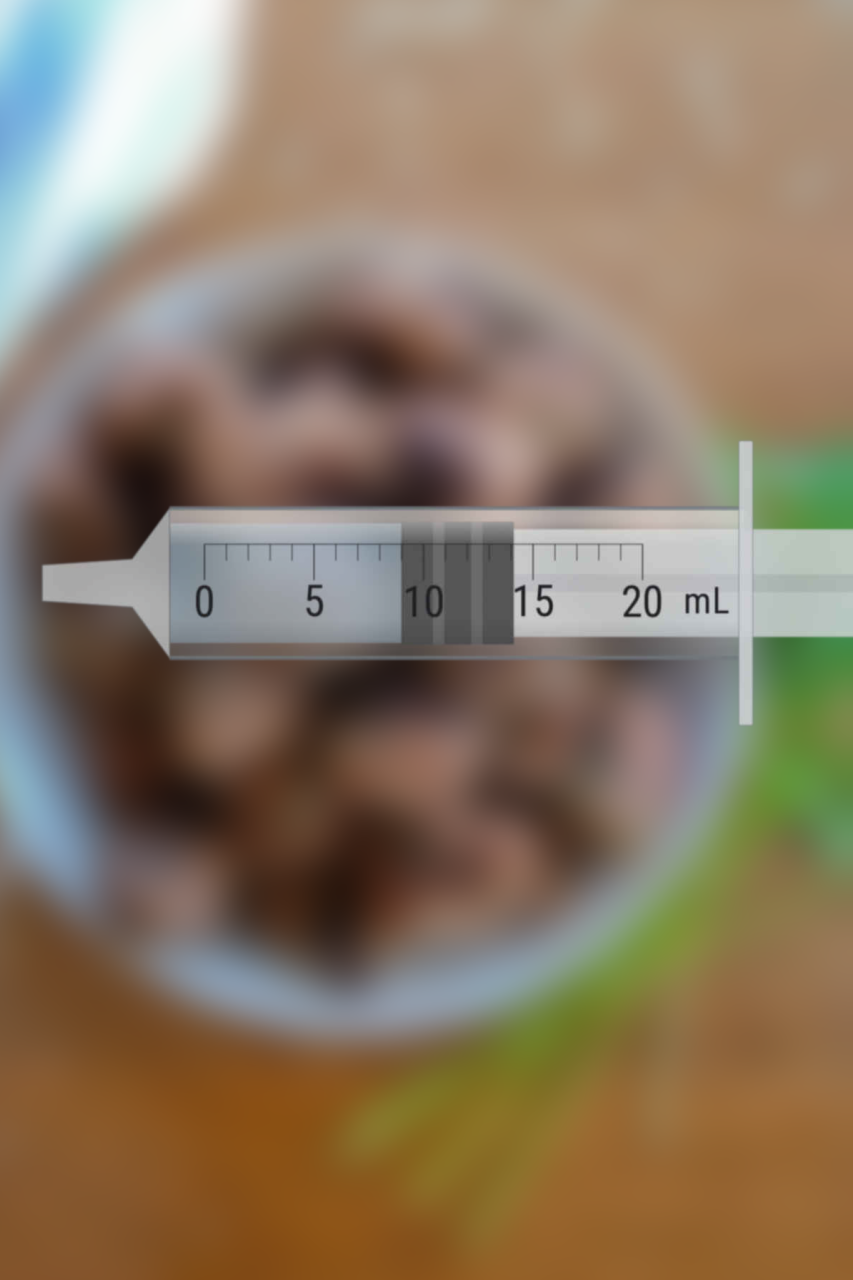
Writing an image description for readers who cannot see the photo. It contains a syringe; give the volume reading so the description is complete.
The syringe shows 9 mL
